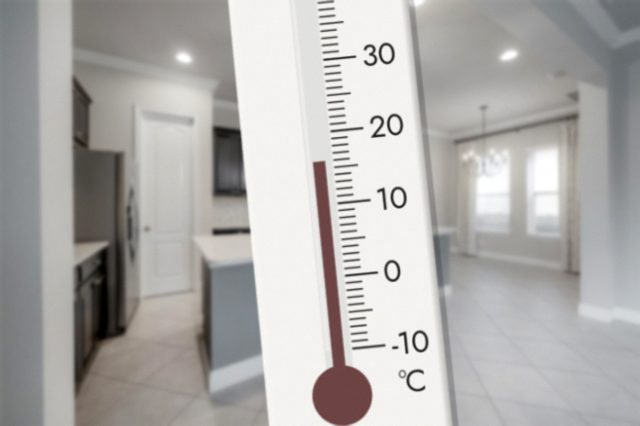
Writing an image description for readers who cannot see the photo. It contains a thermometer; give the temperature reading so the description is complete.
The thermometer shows 16 °C
